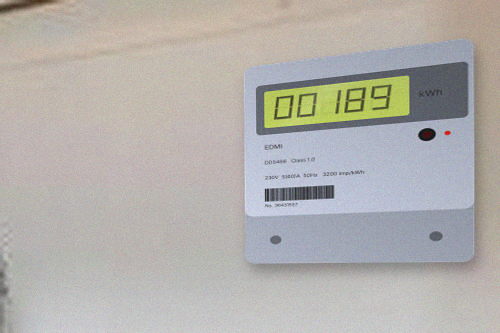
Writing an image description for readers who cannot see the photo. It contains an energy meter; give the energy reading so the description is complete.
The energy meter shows 189 kWh
